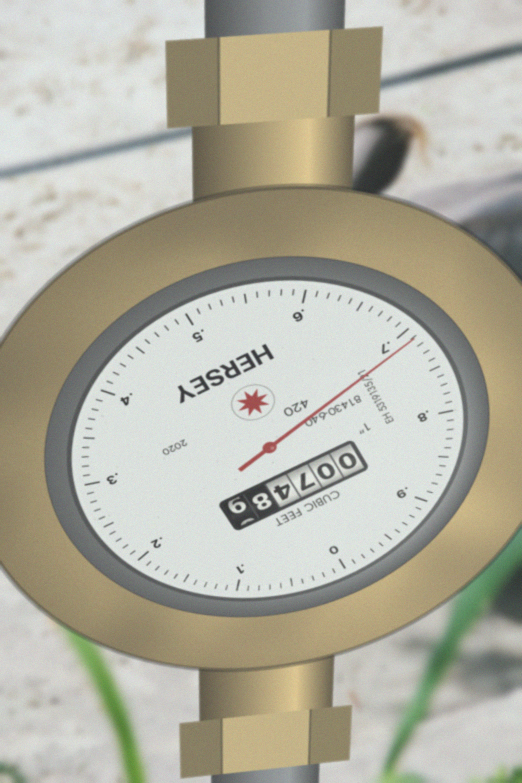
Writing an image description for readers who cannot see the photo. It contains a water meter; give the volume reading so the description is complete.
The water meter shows 7488.71 ft³
